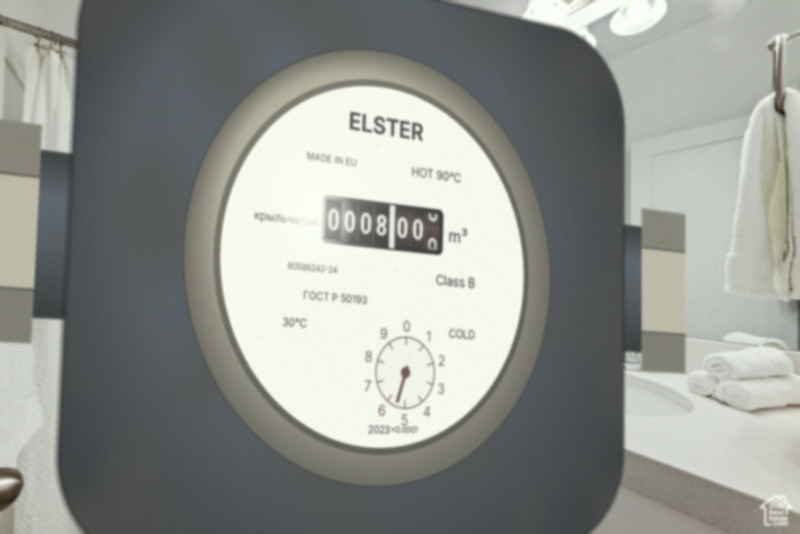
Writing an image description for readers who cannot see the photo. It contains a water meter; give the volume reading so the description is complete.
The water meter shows 8.0085 m³
